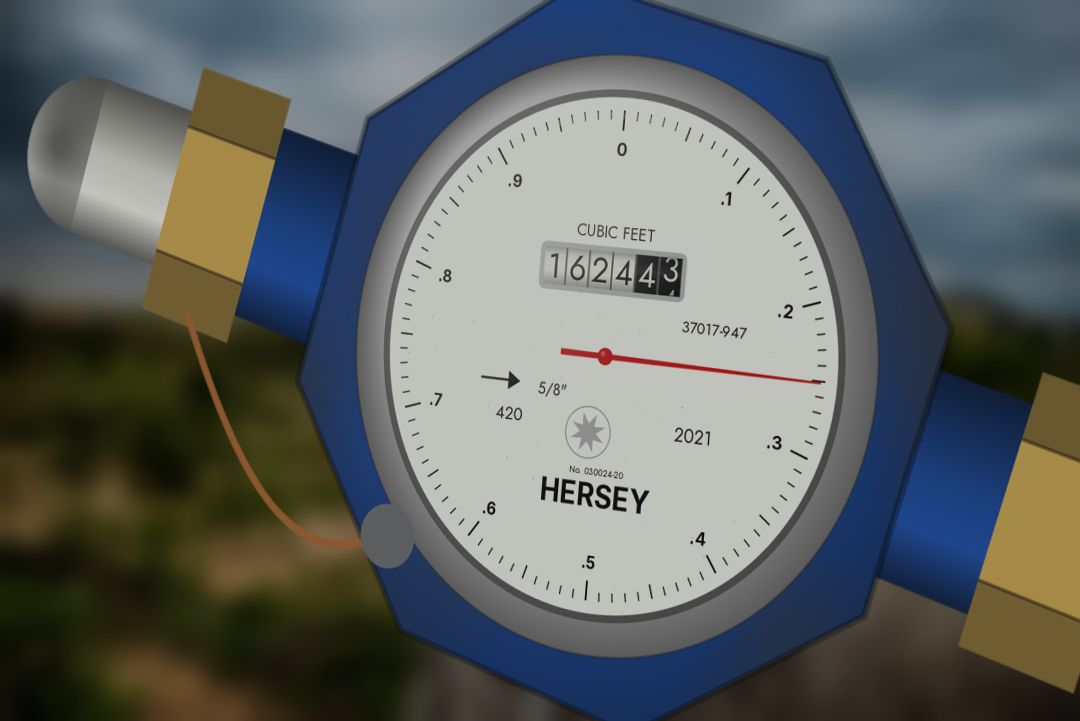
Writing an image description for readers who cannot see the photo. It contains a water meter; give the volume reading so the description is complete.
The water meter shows 162443.25 ft³
